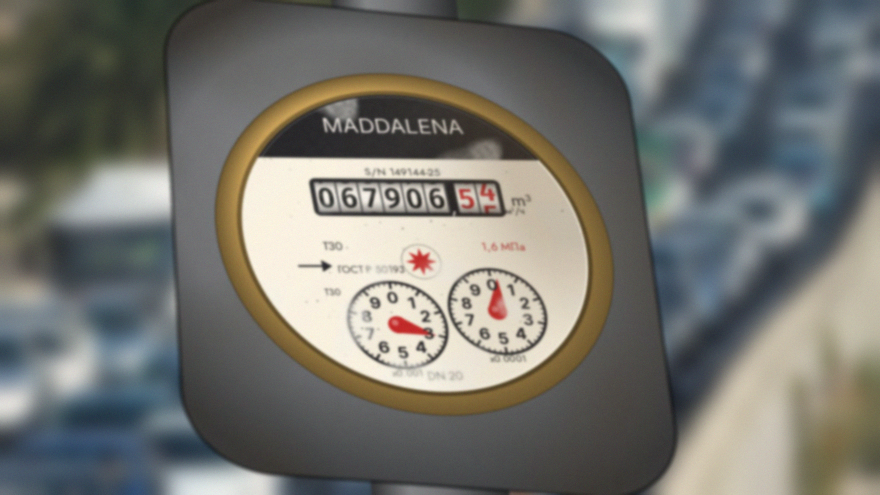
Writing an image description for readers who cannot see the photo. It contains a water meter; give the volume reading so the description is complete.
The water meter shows 67906.5430 m³
